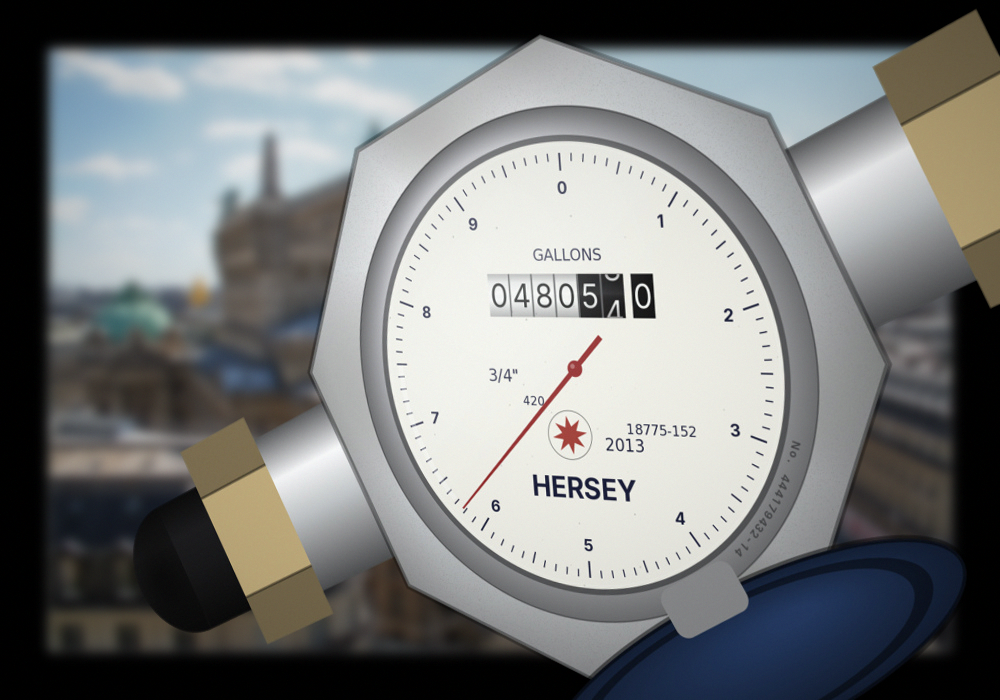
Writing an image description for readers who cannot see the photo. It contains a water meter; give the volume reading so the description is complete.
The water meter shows 480536.2 gal
